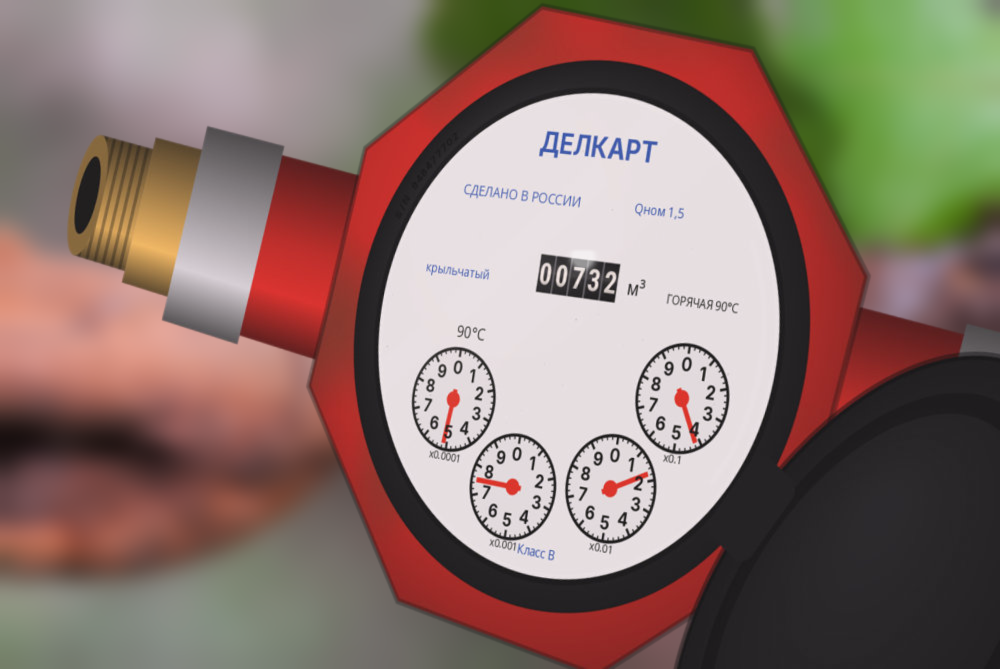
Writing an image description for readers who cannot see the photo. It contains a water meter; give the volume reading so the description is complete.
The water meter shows 732.4175 m³
